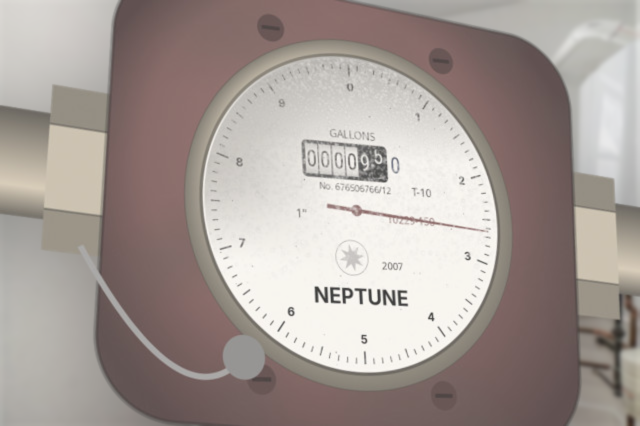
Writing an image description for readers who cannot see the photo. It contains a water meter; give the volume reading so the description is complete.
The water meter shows 952.6 gal
